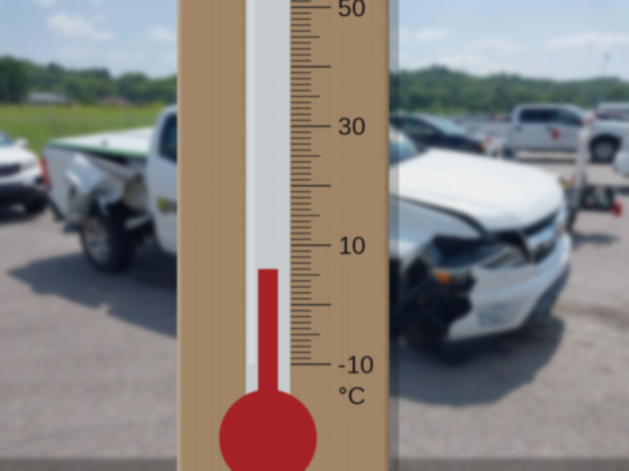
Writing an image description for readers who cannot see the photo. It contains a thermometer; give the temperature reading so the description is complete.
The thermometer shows 6 °C
